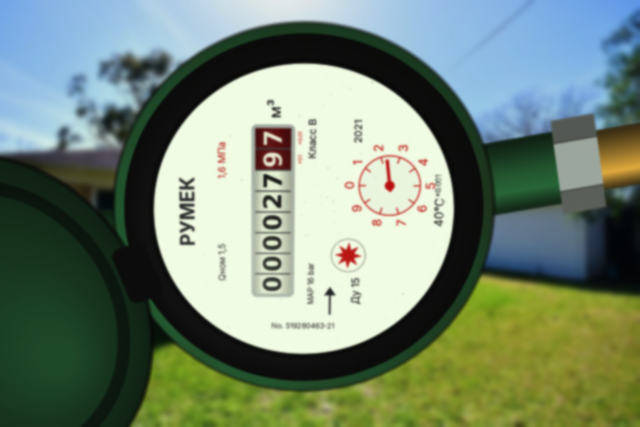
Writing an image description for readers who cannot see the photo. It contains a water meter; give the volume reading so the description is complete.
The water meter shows 27.972 m³
